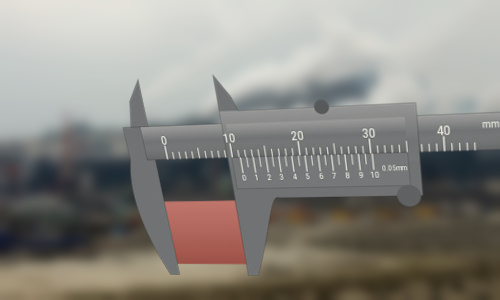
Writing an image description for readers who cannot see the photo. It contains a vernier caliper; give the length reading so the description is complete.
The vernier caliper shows 11.2 mm
